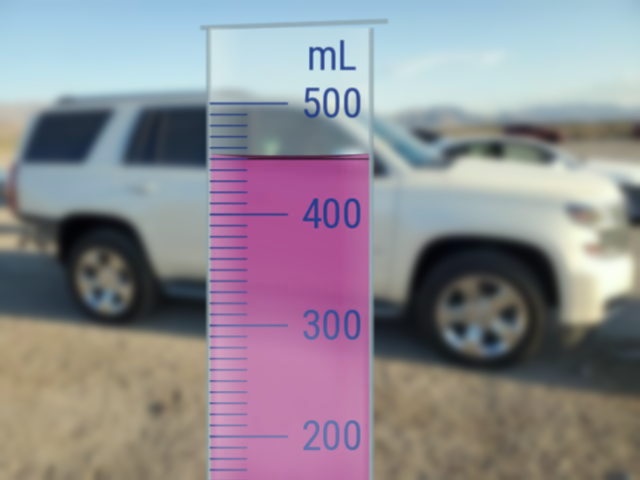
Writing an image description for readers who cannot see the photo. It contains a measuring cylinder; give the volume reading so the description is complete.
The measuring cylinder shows 450 mL
